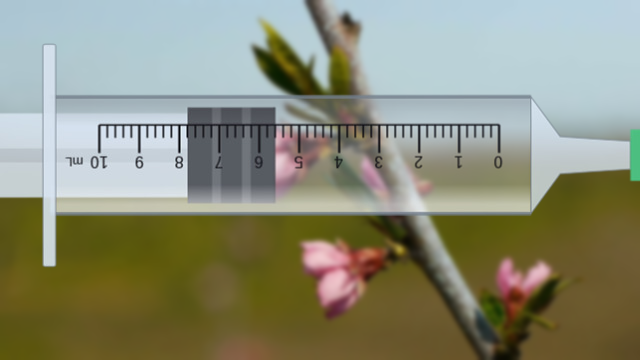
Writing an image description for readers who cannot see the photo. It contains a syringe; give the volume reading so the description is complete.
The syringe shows 5.6 mL
